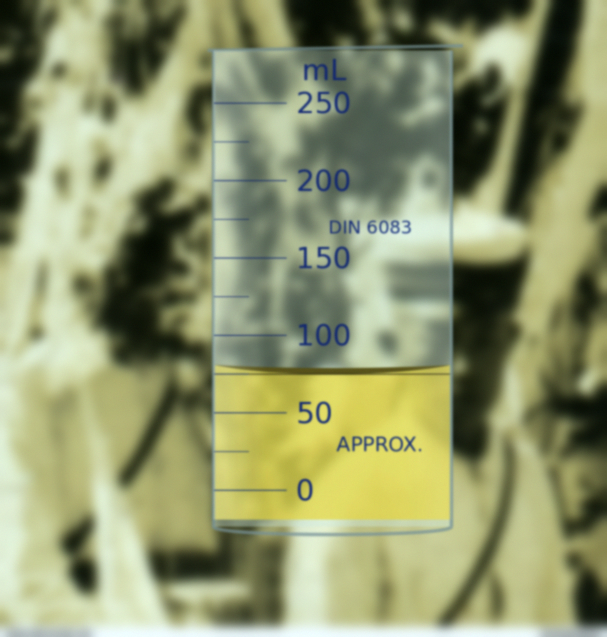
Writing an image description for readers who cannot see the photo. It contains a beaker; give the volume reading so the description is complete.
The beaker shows 75 mL
